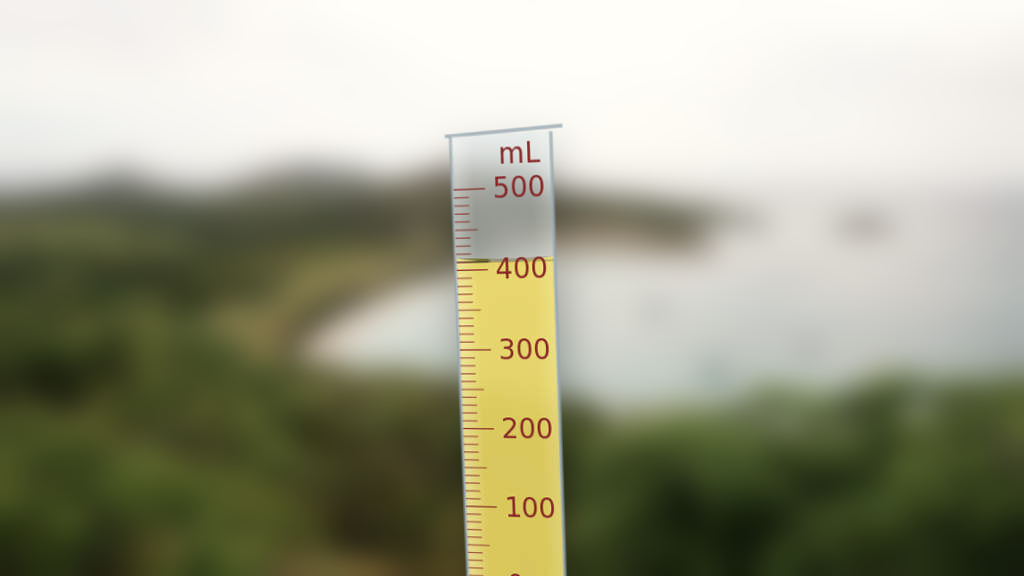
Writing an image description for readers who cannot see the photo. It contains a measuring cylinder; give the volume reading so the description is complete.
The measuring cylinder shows 410 mL
